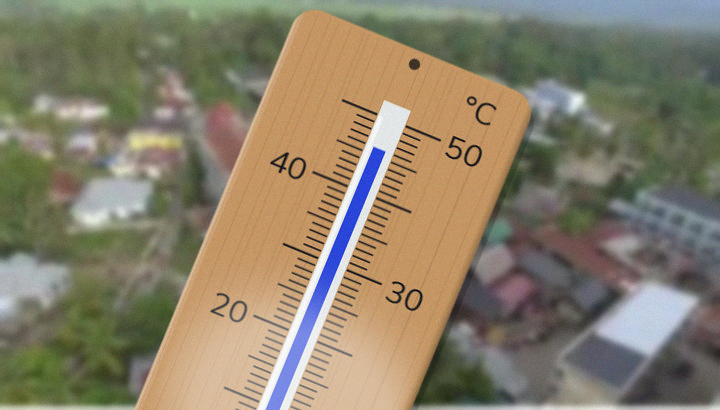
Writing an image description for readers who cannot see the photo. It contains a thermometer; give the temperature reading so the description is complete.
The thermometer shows 46 °C
